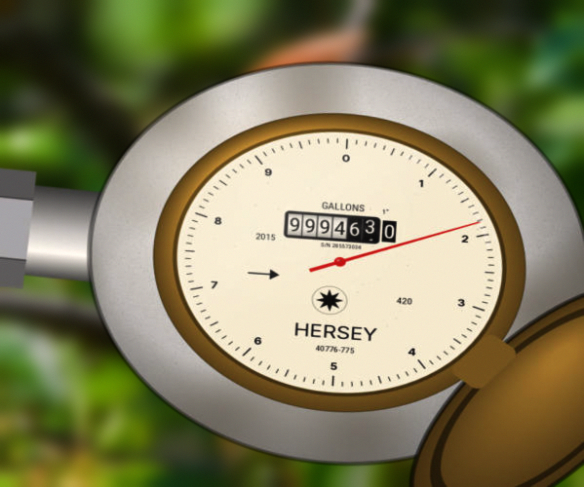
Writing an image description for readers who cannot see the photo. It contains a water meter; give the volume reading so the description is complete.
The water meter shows 9994631.8 gal
